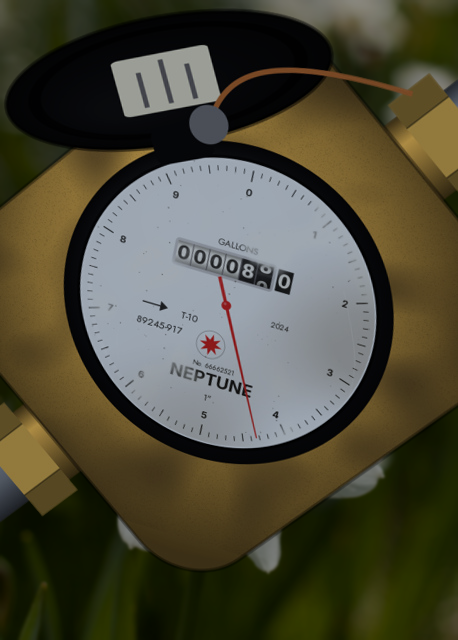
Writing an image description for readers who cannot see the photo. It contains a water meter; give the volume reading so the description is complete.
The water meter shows 884.3 gal
